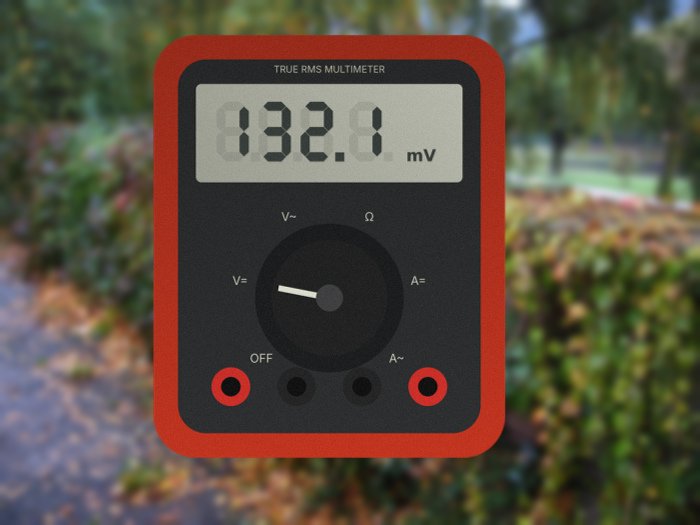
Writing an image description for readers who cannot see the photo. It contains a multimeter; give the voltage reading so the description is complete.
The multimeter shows 132.1 mV
